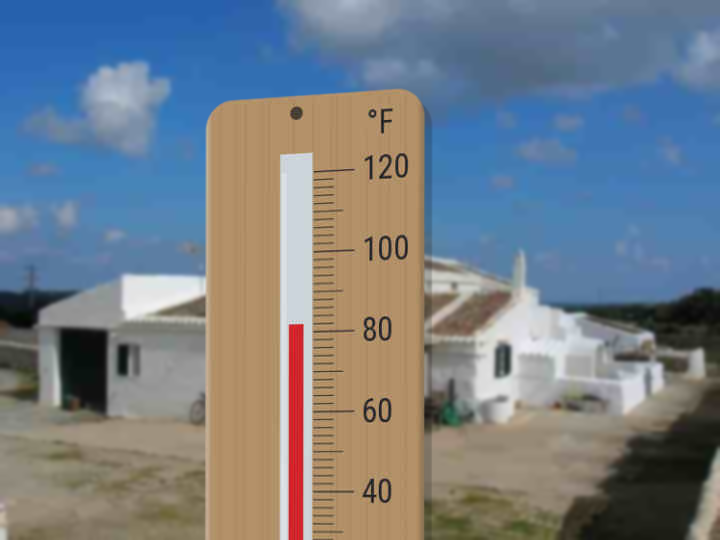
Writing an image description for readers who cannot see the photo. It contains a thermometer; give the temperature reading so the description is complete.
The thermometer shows 82 °F
